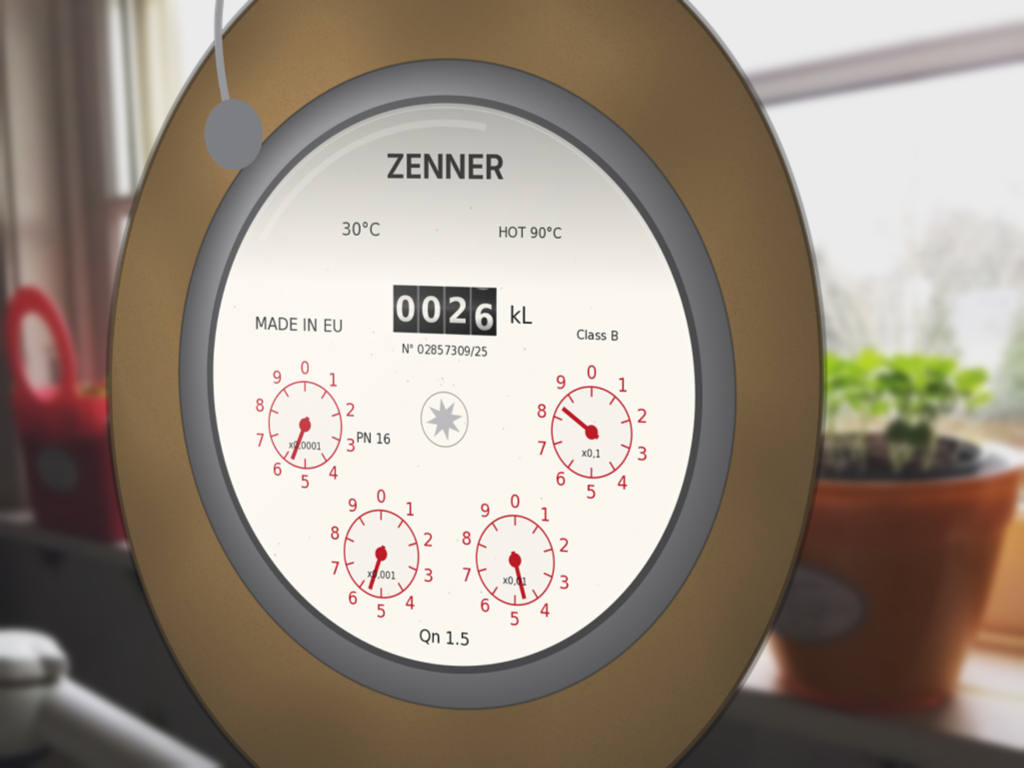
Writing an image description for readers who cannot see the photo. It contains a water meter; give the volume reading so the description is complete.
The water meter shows 25.8455 kL
